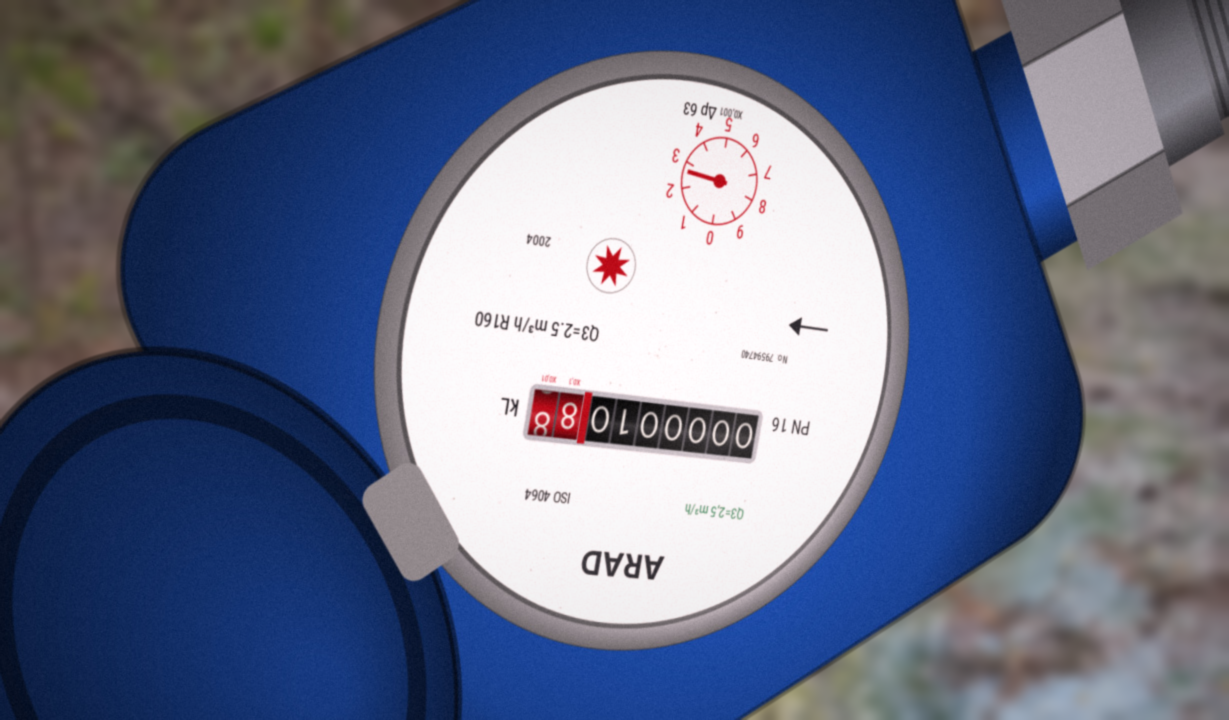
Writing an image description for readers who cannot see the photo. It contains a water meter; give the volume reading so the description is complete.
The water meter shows 10.882 kL
